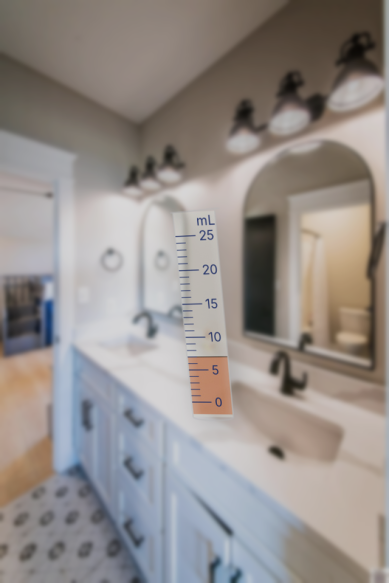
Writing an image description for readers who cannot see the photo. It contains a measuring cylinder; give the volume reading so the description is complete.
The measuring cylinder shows 7 mL
